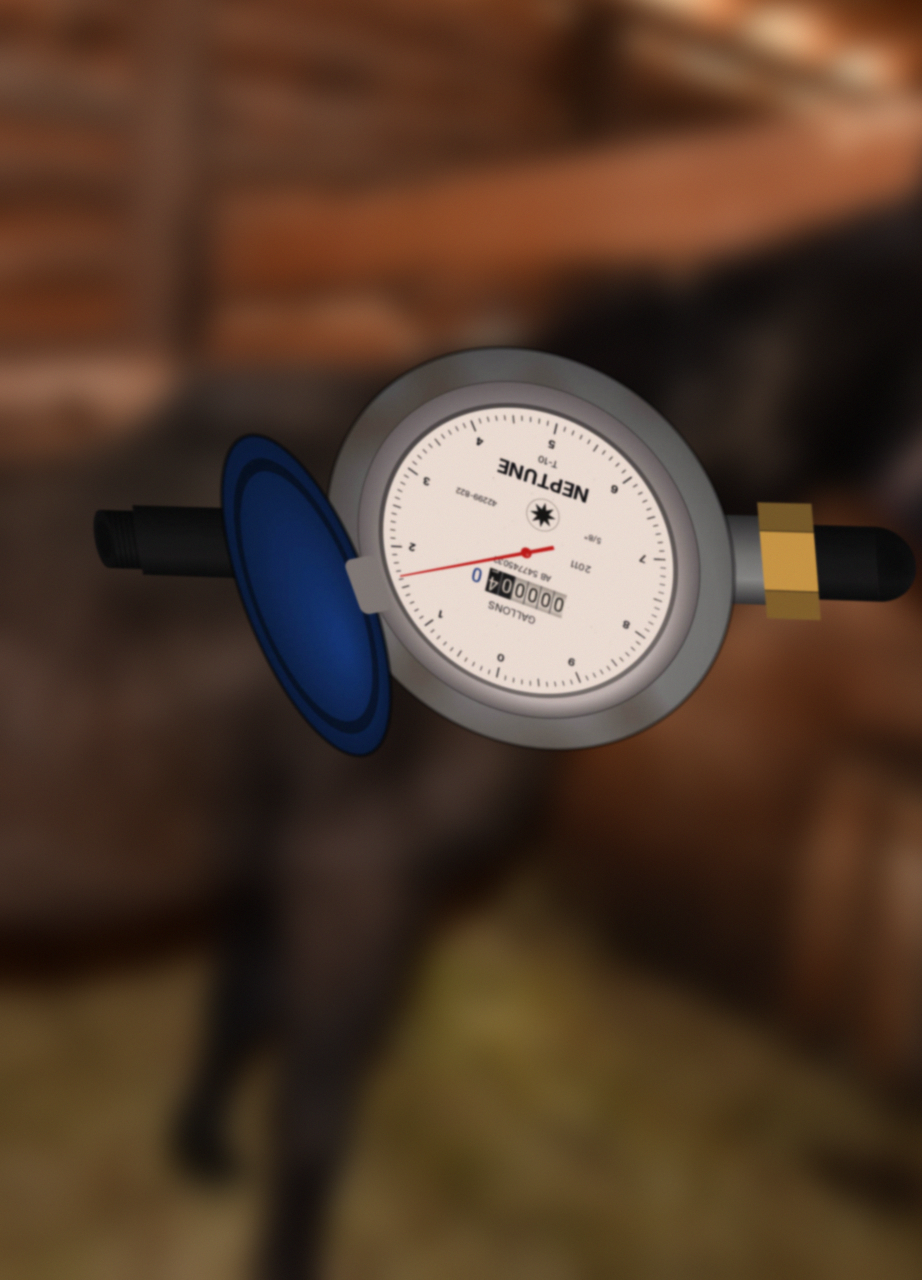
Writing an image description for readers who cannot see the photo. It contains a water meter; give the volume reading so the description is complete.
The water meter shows 41.6 gal
